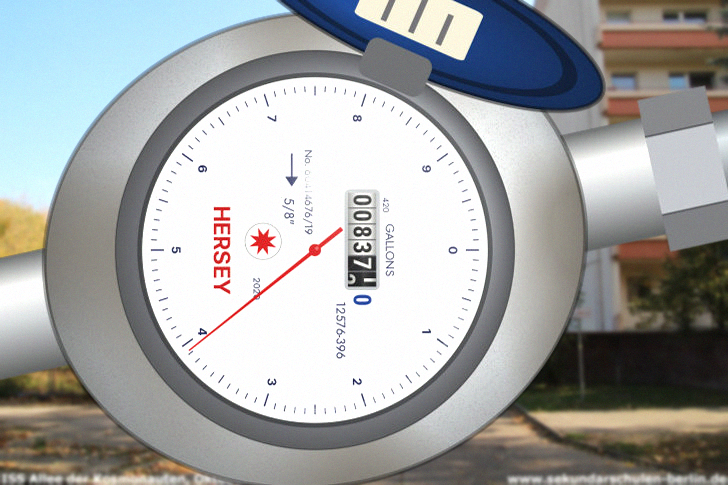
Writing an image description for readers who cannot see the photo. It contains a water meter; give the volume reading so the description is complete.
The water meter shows 83713.9 gal
